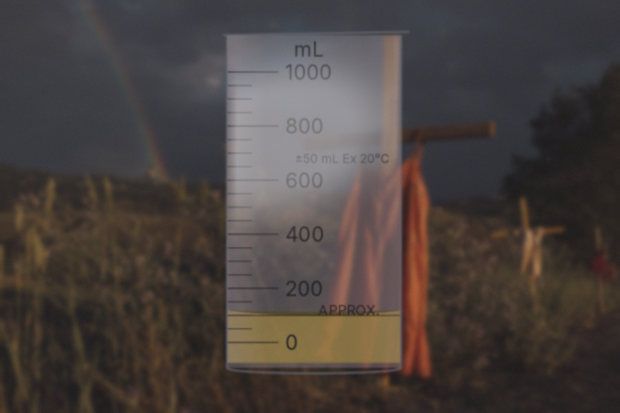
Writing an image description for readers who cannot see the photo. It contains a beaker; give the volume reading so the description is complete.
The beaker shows 100 mL
